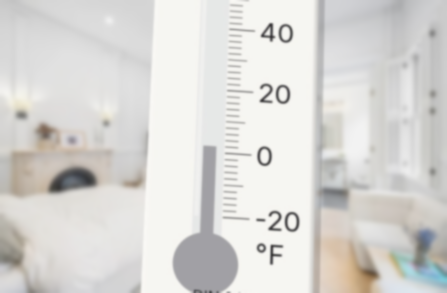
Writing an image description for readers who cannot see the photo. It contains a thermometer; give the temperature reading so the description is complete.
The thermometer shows 2 °F
